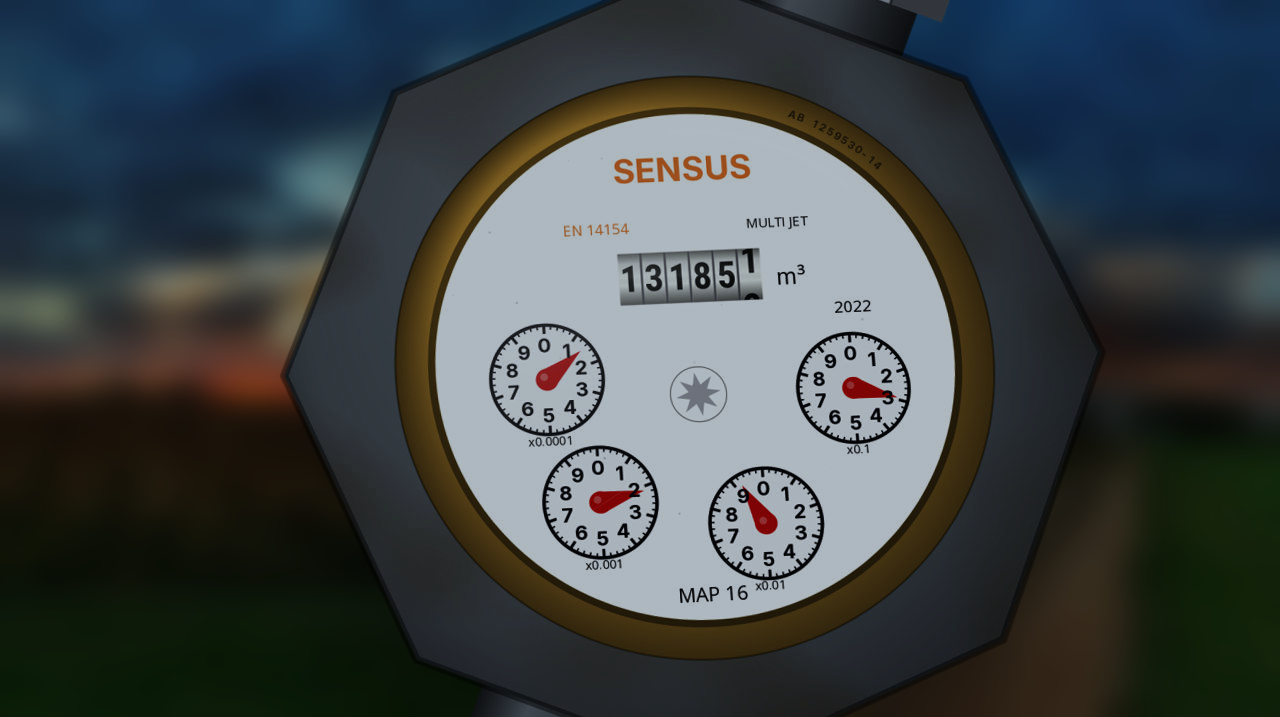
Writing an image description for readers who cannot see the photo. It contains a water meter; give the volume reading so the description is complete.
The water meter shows 131851.2921 m³
